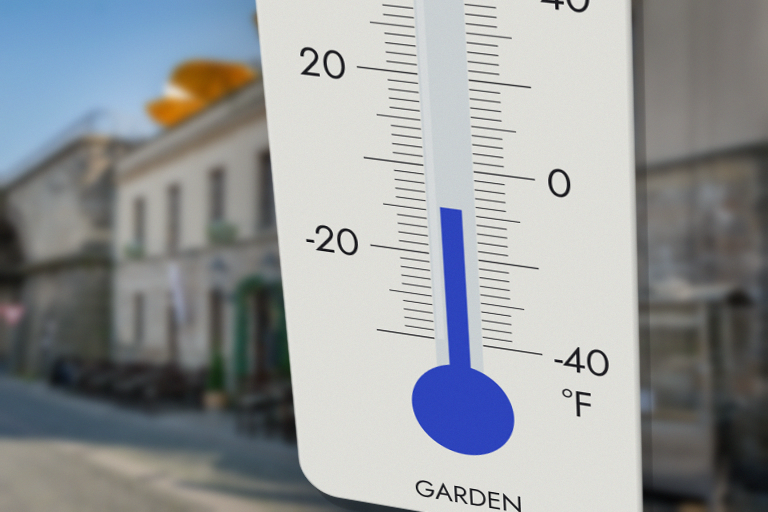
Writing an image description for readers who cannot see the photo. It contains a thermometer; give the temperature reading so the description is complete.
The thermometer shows -9 °F
